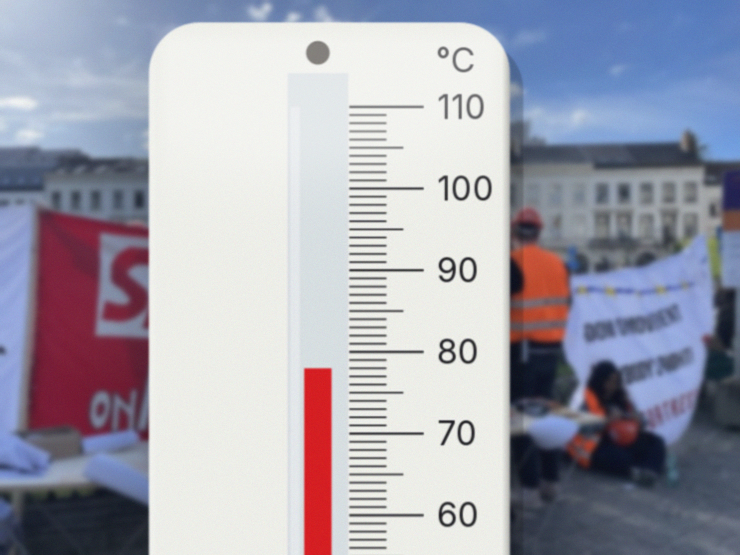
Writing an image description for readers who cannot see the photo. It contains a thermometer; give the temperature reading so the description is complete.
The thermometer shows 78 °C
